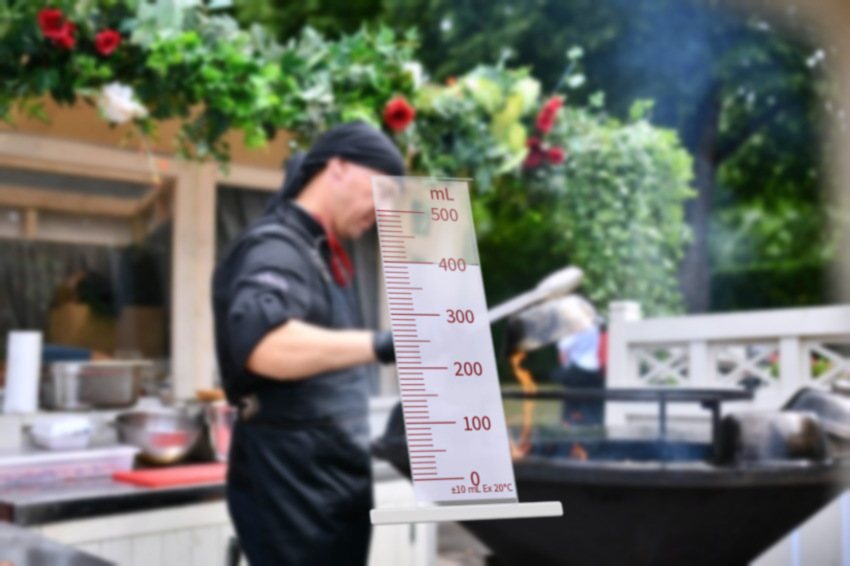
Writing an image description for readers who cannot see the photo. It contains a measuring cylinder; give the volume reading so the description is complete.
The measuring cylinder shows 400 mL
